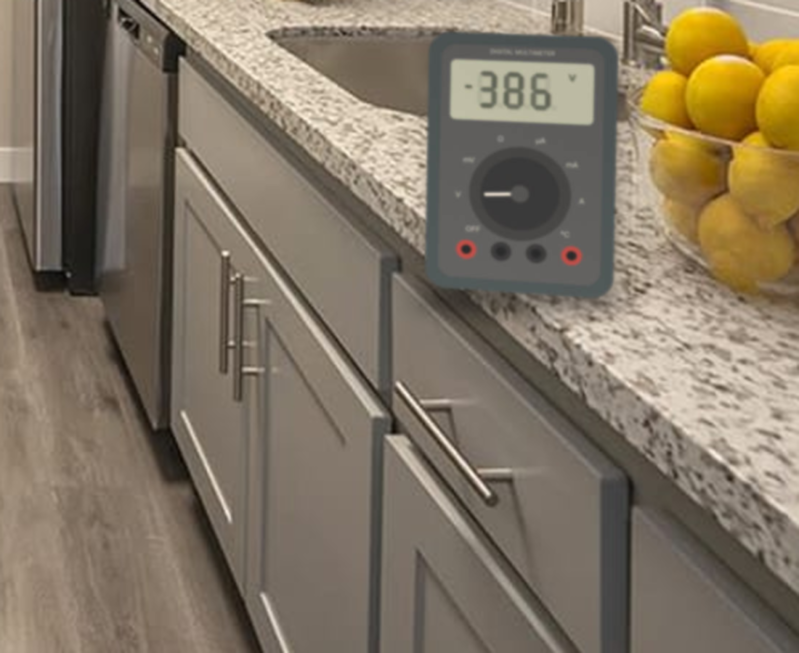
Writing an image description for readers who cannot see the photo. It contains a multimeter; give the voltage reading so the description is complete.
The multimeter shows -386 V
